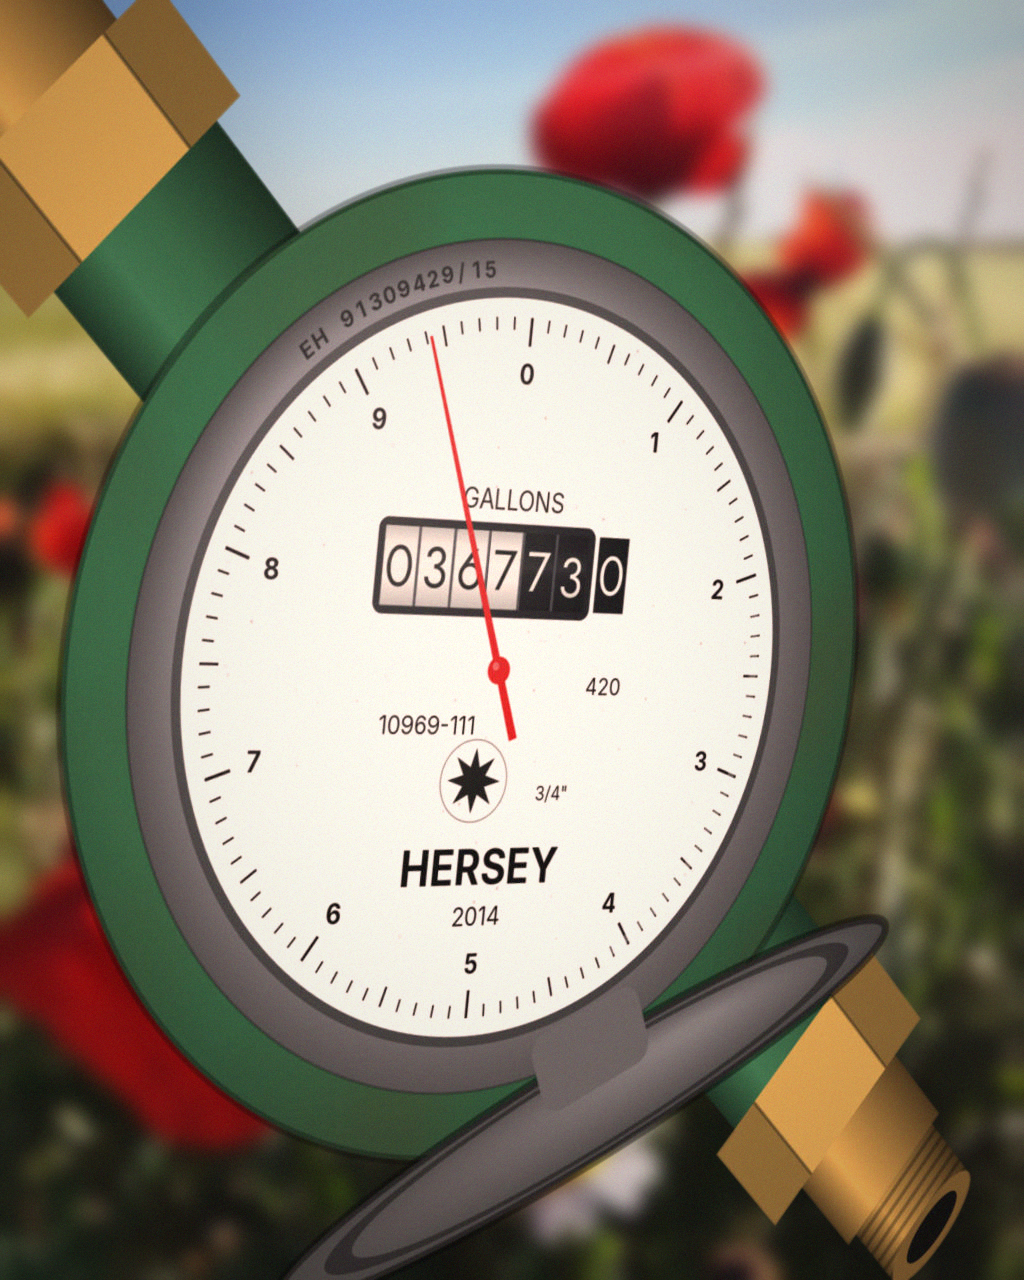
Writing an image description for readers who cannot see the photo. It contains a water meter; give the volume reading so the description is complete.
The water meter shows 367729.4 gal
